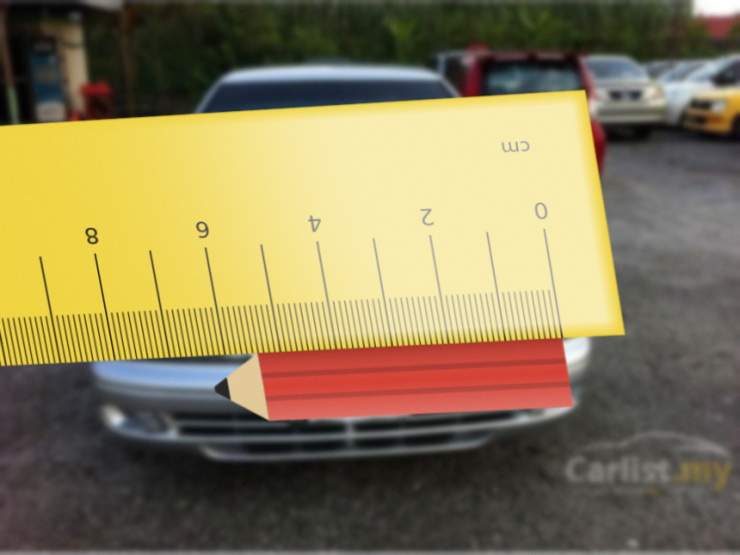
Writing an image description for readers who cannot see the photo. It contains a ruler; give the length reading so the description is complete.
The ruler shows 6.3 cm
